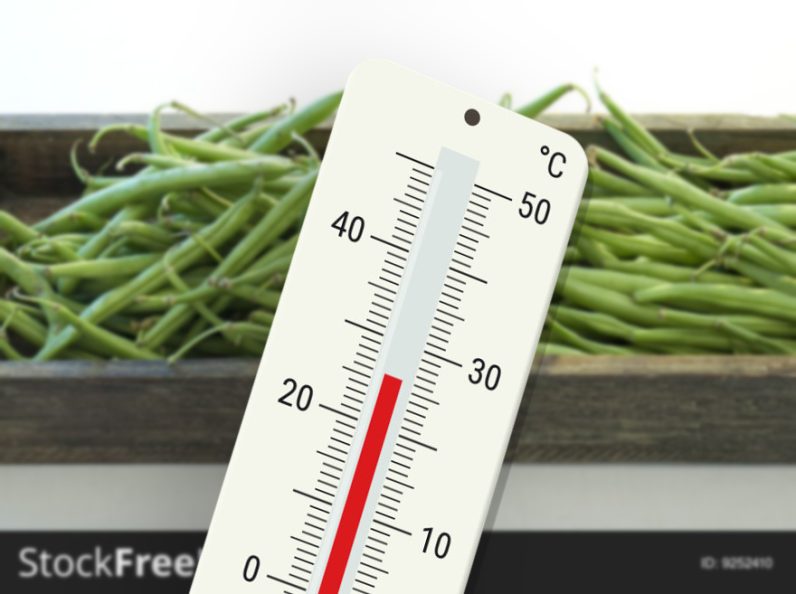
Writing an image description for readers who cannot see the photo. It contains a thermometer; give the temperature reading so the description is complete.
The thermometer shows 26 °C
